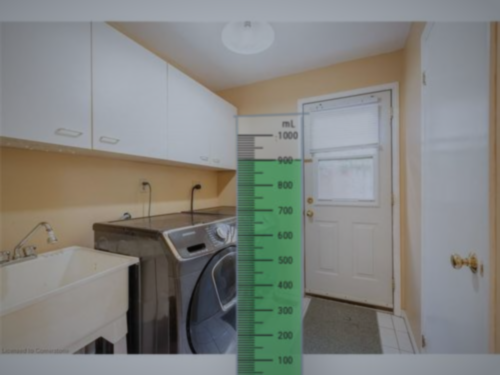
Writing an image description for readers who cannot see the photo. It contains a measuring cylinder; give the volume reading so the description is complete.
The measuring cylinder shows 900 mL
